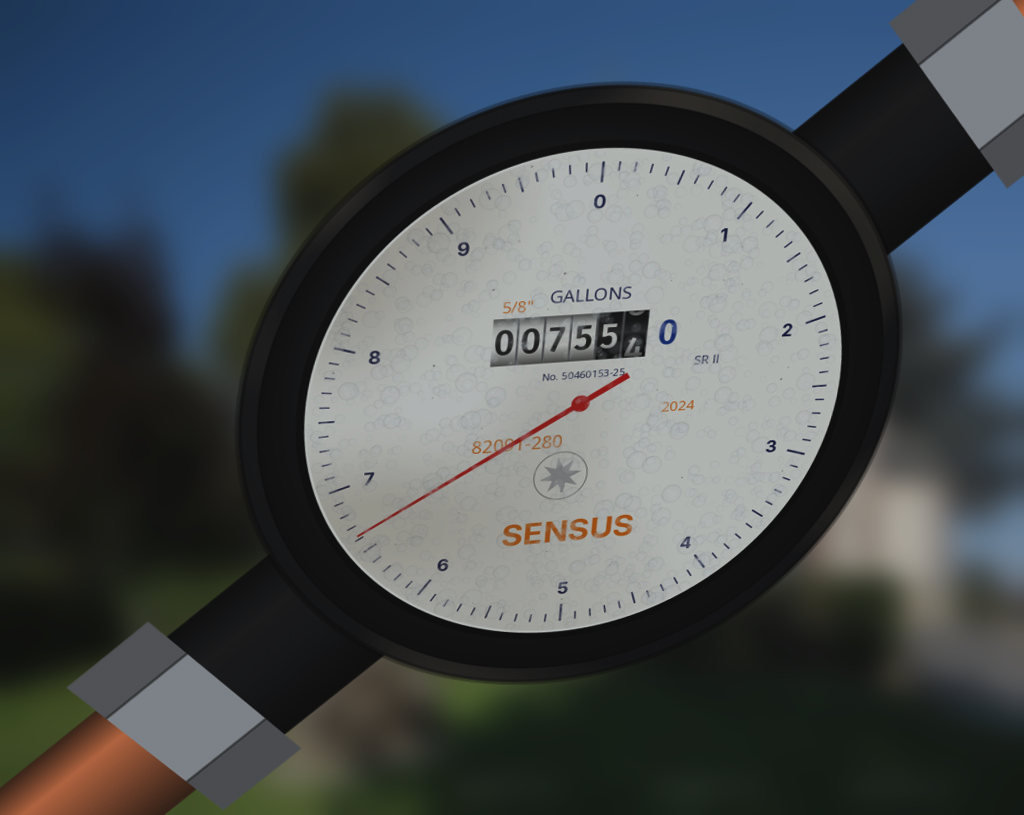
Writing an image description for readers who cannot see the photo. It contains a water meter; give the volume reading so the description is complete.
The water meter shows 75536.6 gal
